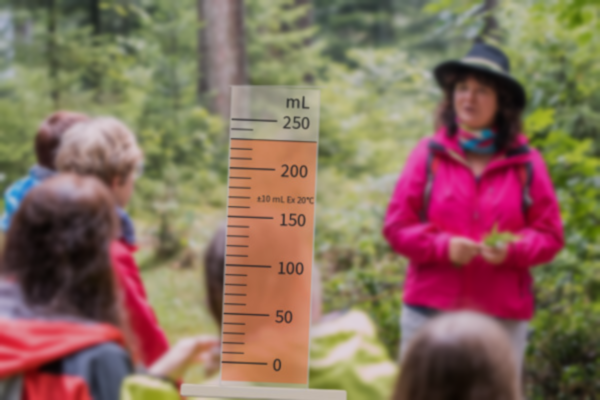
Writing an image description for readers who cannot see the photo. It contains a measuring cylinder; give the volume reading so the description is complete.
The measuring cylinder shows 230 mL
